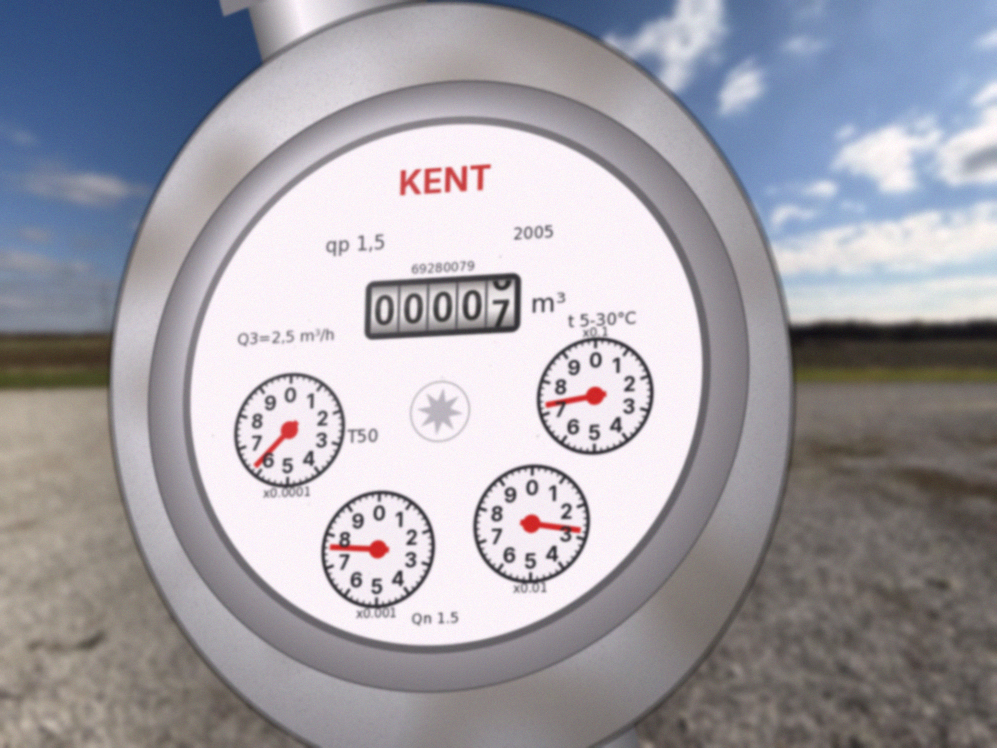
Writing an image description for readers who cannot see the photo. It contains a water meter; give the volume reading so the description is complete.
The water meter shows 6.7276 m³
